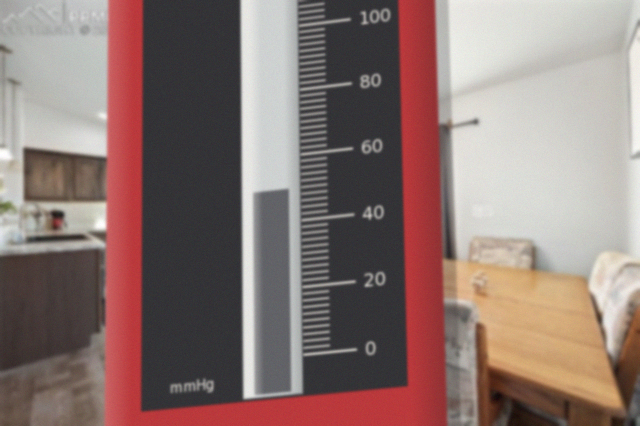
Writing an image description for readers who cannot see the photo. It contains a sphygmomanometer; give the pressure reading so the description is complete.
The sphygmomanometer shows 50 mmHg
